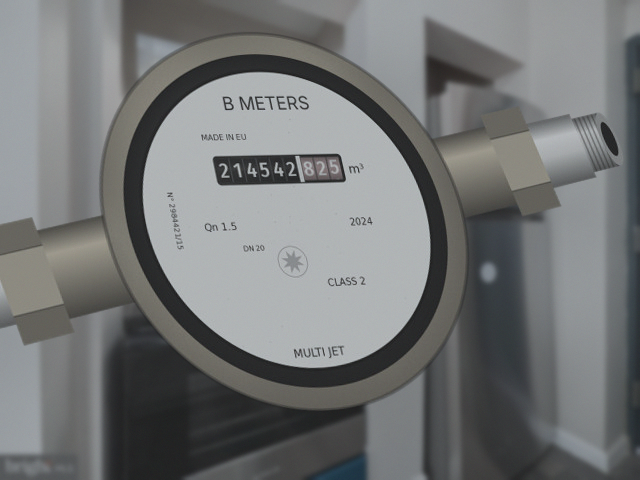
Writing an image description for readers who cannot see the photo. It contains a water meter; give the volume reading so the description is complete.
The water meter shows 214542.825 m³
